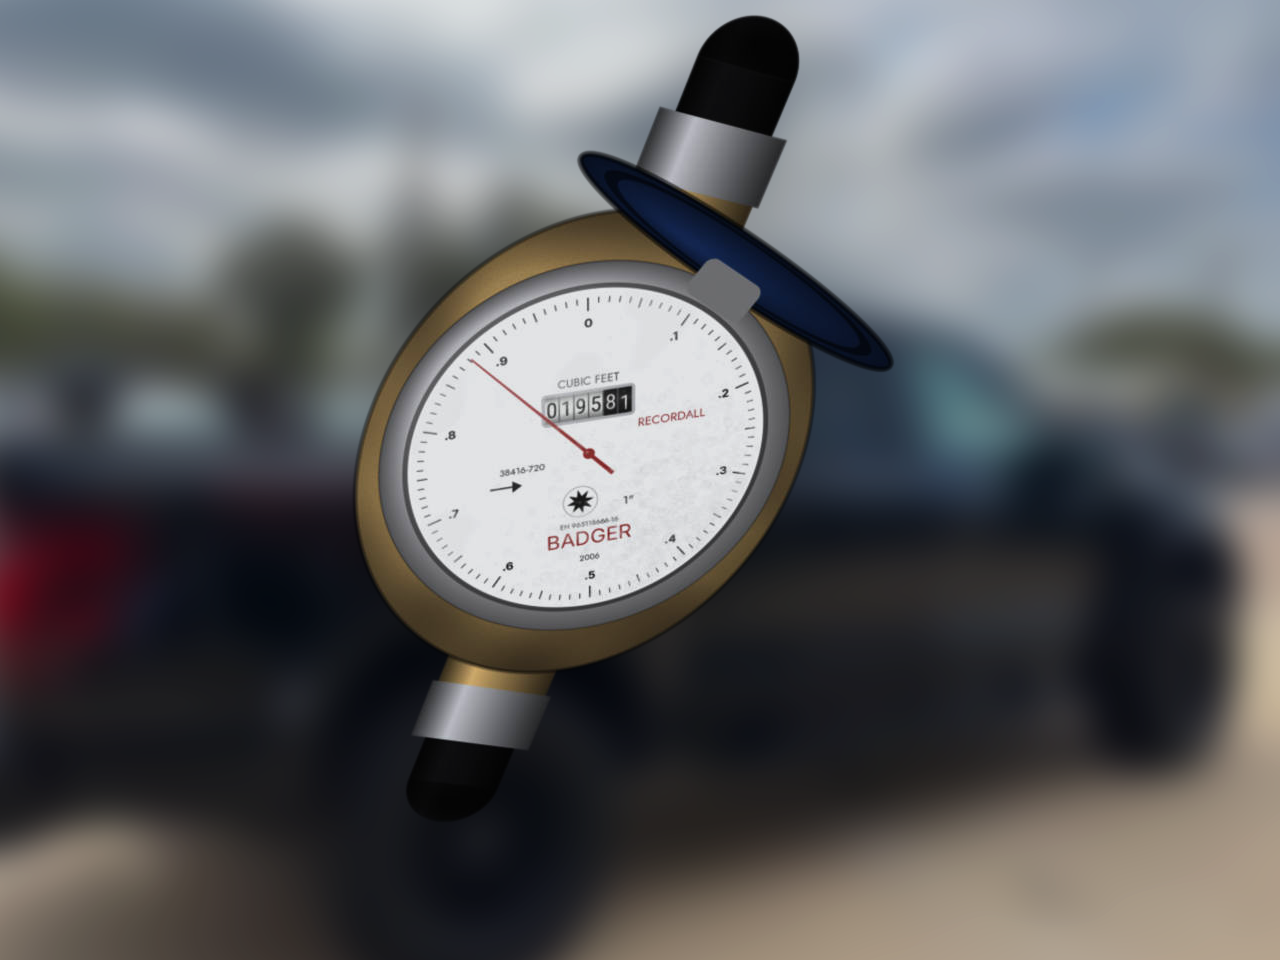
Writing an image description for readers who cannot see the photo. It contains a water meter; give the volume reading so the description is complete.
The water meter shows 19580.88 ft³
